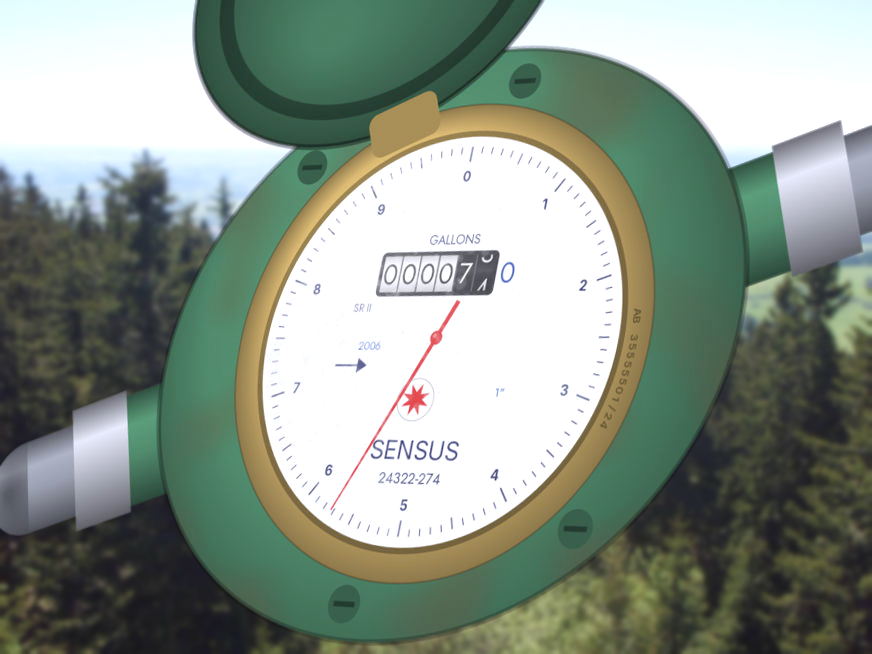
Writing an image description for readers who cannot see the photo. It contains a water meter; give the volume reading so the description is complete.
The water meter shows 735.7 gal
